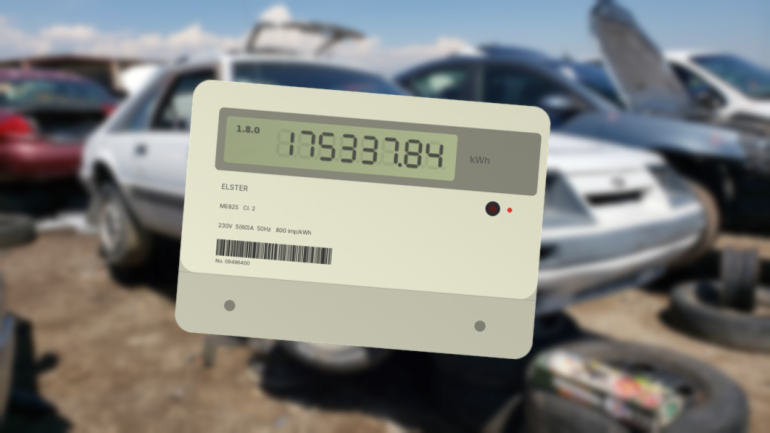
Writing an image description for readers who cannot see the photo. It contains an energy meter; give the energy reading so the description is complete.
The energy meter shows 175337.84 kWh
